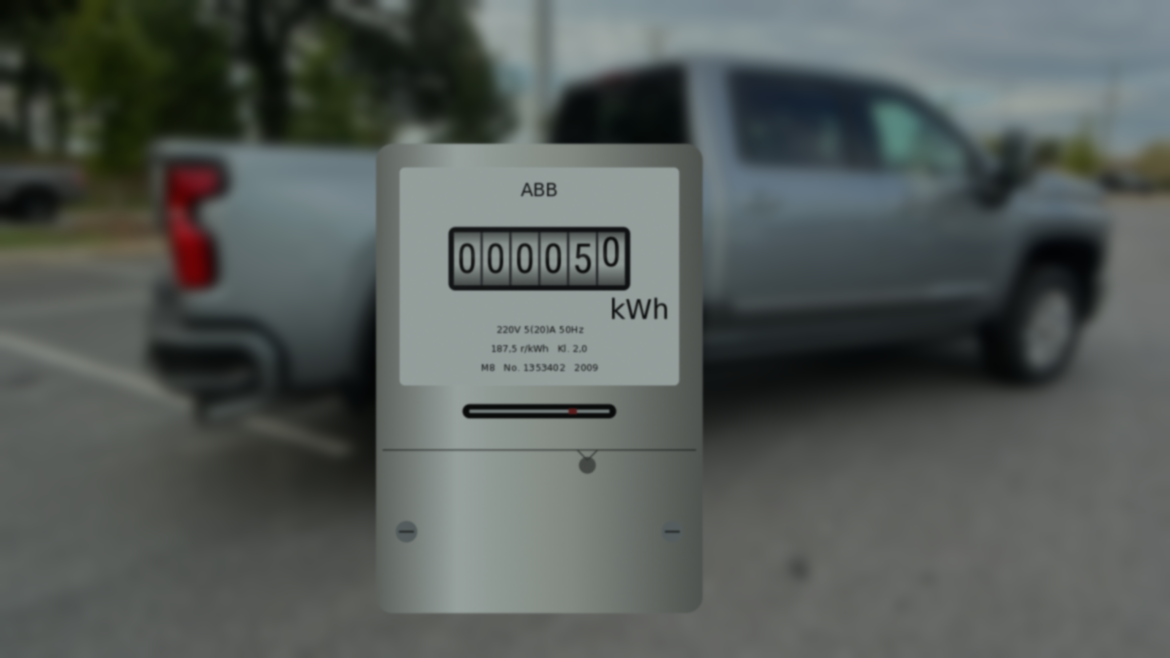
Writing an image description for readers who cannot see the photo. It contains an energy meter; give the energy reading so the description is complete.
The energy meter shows 50 kWh
